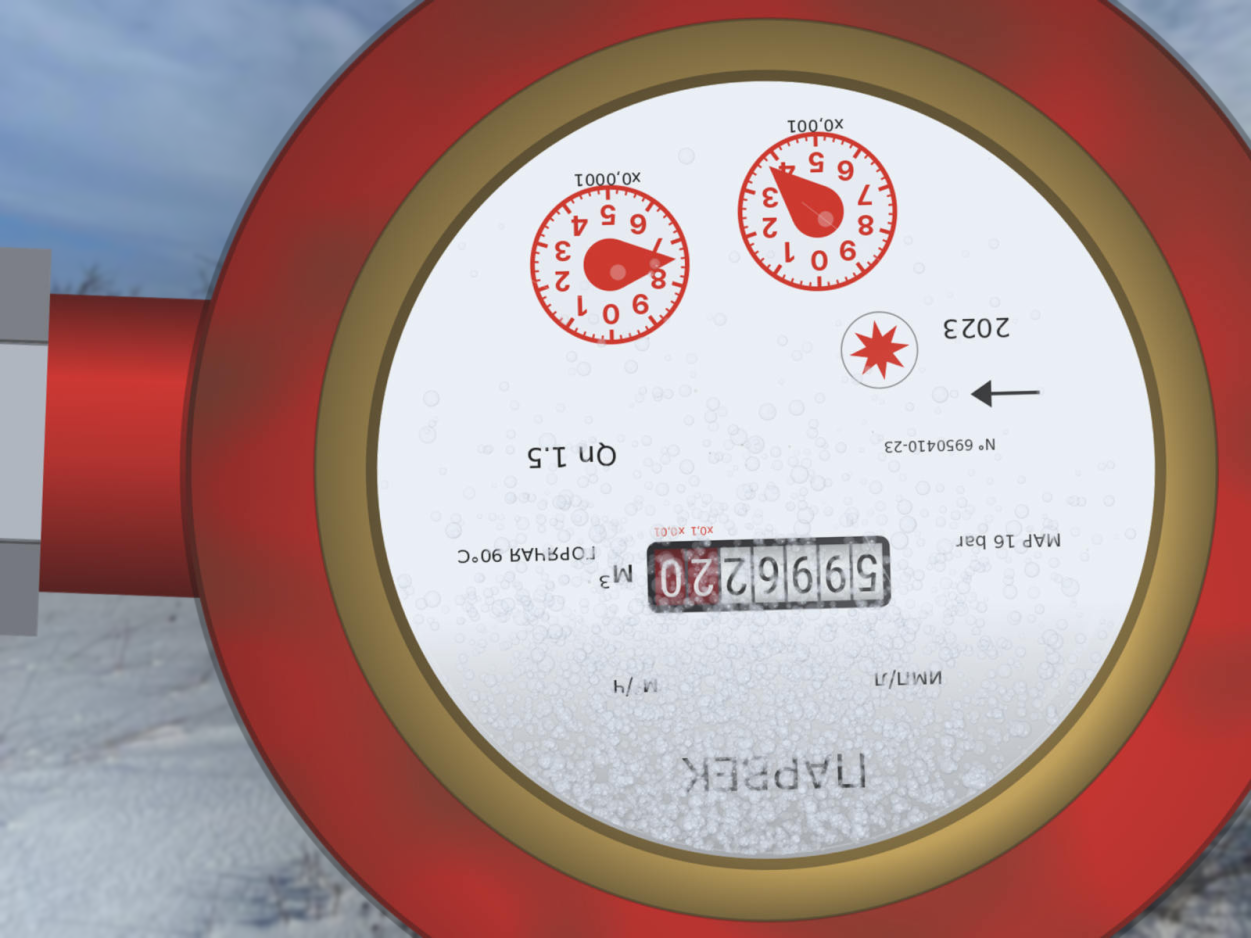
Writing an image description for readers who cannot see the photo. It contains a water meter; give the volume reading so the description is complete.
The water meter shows 59962.2037 m³
